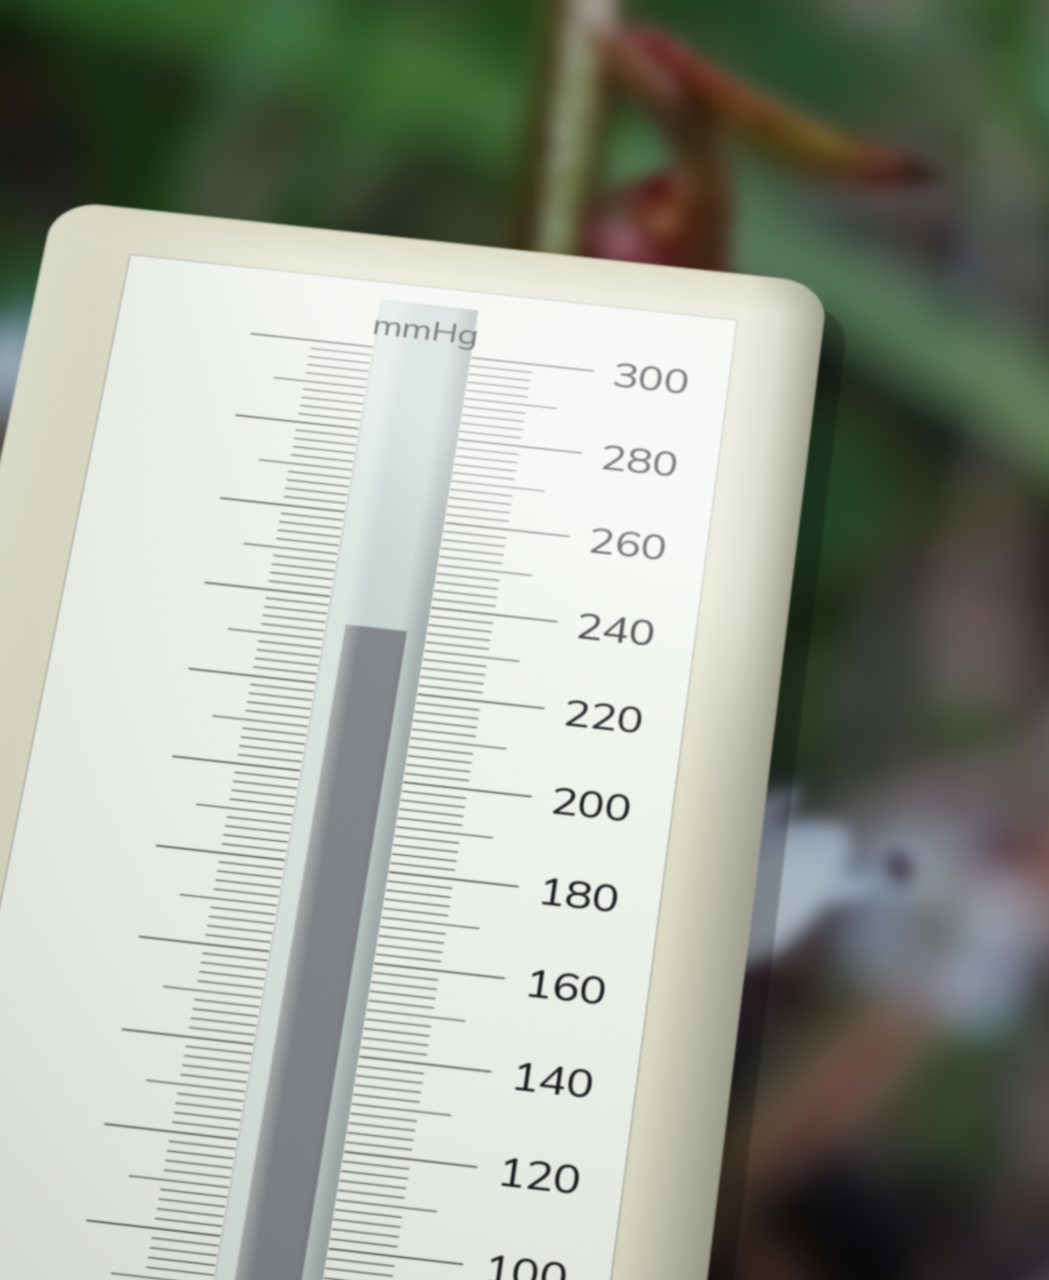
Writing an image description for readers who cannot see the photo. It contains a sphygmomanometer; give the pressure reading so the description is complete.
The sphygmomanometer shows 234 mmHg
